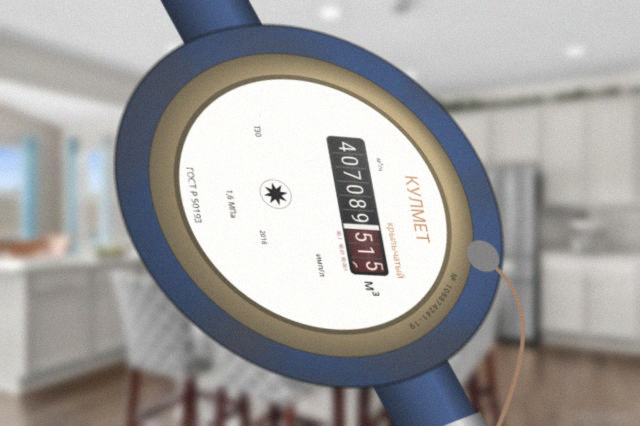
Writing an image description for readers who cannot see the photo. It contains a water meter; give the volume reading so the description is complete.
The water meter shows 407089.515 m³
